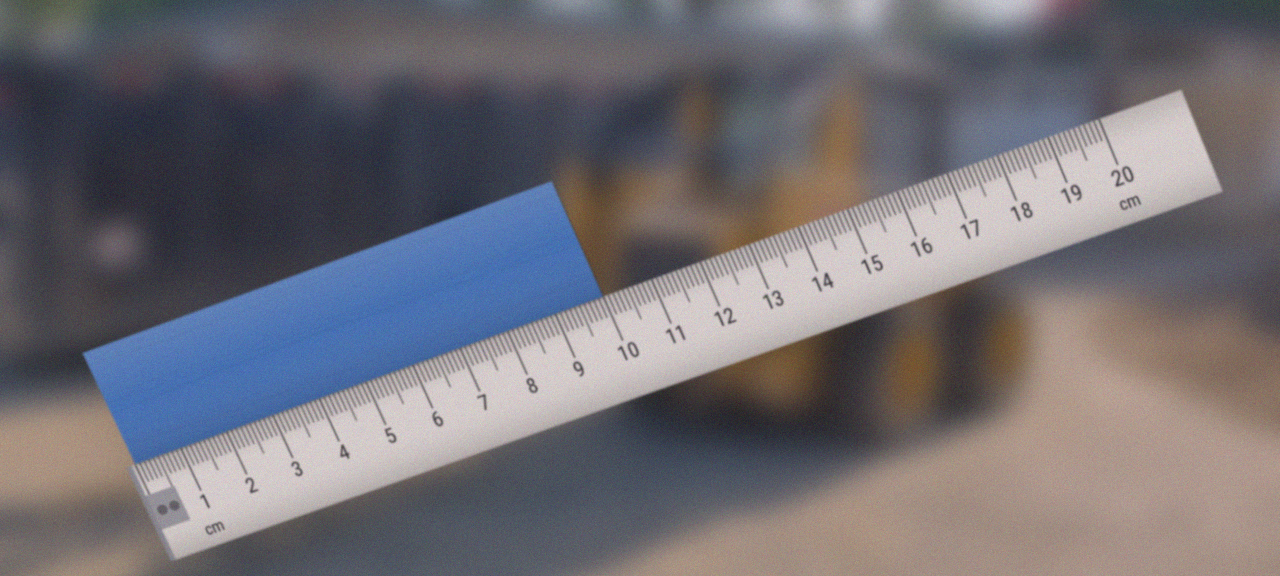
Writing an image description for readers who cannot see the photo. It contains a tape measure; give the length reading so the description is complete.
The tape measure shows 10 cm
